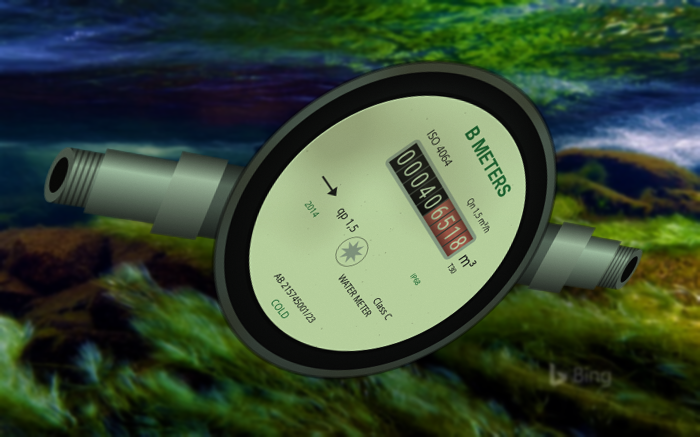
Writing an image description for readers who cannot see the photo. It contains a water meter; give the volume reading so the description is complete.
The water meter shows 40.6518 m³
